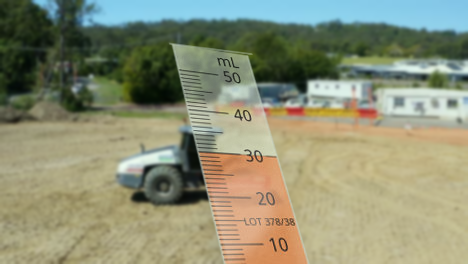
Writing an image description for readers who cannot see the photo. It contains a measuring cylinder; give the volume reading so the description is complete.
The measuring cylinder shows 30 mL
